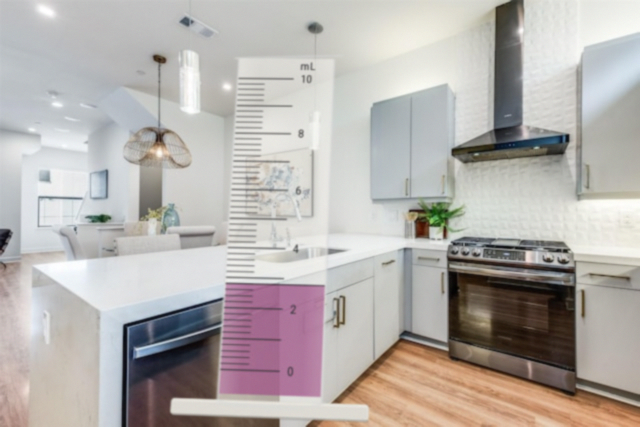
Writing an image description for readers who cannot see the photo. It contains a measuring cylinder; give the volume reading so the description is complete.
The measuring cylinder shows 2.8 mL
